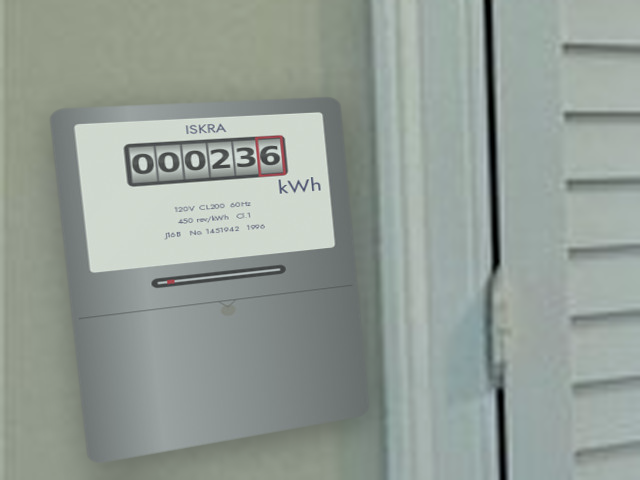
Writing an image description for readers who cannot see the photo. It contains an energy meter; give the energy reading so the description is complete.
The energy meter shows 23.6 kWh
